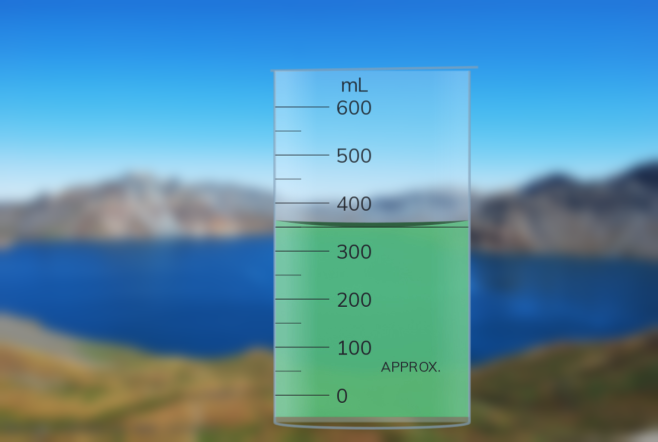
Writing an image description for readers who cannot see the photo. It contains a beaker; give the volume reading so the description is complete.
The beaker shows 350 mL
